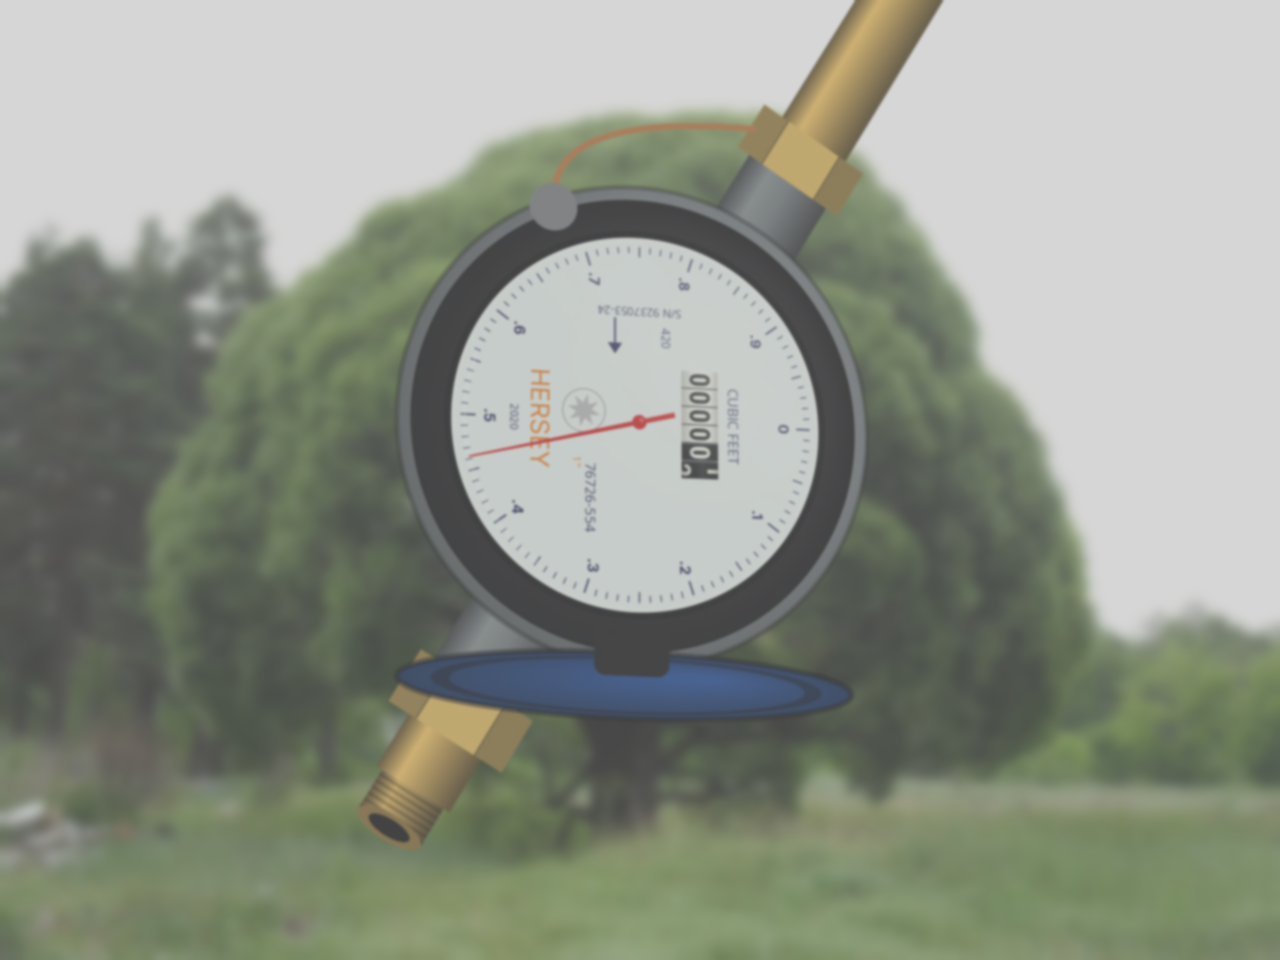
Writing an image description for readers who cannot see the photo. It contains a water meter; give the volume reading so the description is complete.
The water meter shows 1.46 ft³
